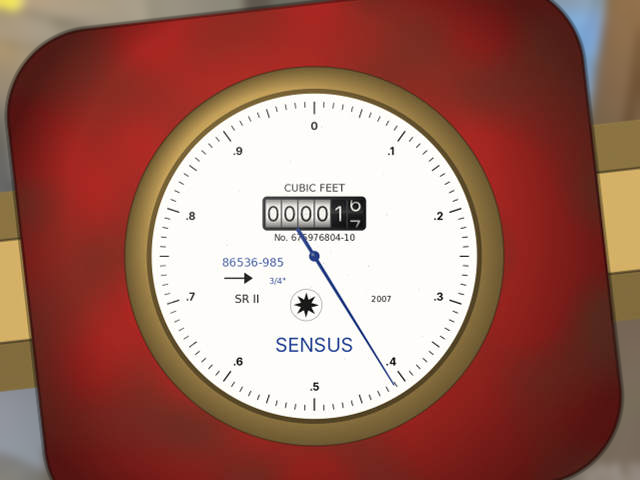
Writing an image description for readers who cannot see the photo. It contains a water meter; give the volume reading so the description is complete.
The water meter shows 16.41 ft³
